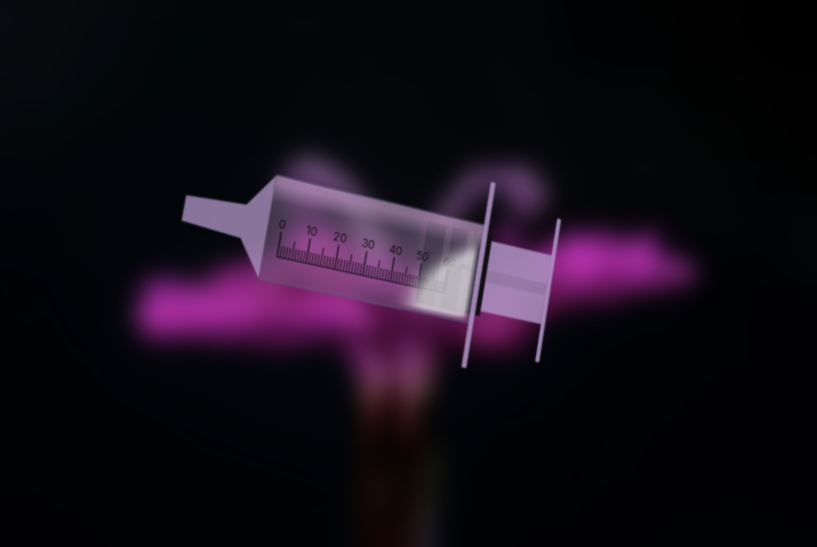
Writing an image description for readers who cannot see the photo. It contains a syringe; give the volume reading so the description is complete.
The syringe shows 50 mL
